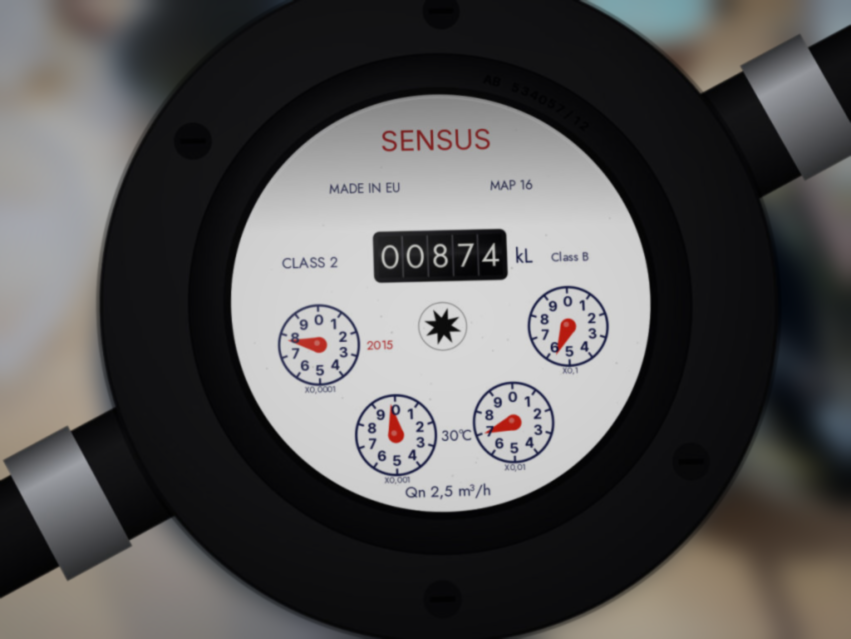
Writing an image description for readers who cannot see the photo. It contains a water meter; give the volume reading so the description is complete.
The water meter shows 874.5697 kL
